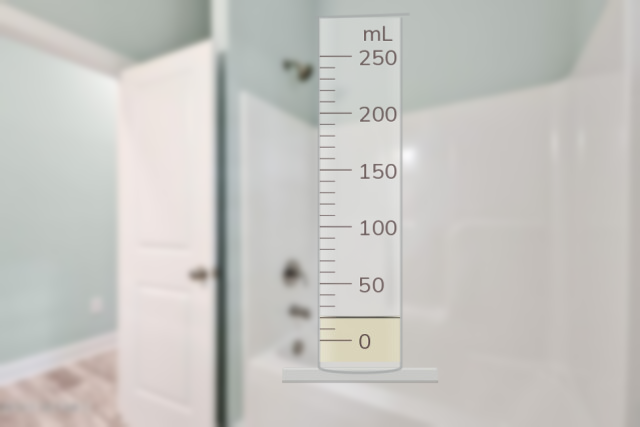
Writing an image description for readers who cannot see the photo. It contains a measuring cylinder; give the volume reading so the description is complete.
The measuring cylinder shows 20 mL
